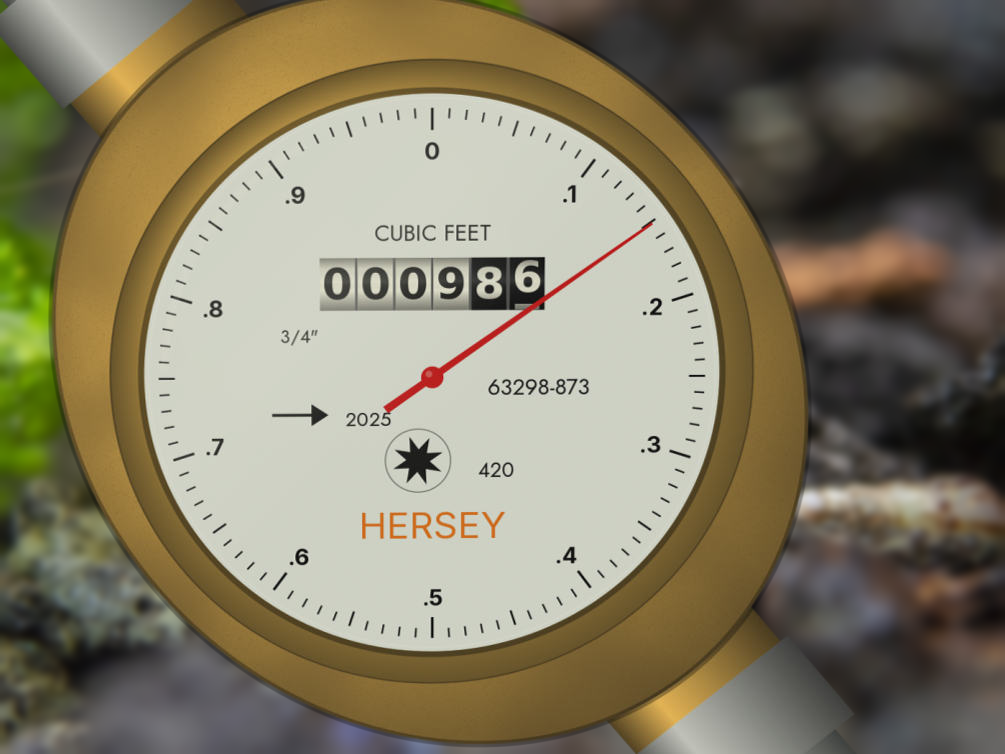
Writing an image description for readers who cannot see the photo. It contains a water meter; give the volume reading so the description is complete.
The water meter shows 986.15 ft³
